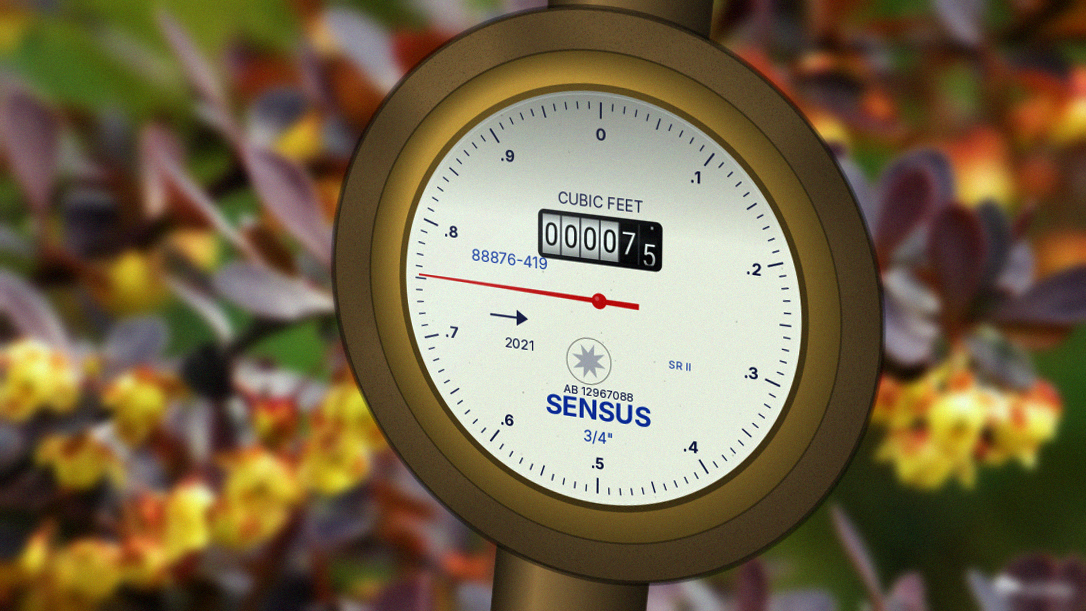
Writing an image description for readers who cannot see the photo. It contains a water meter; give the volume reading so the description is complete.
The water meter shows 74.75 ft³
